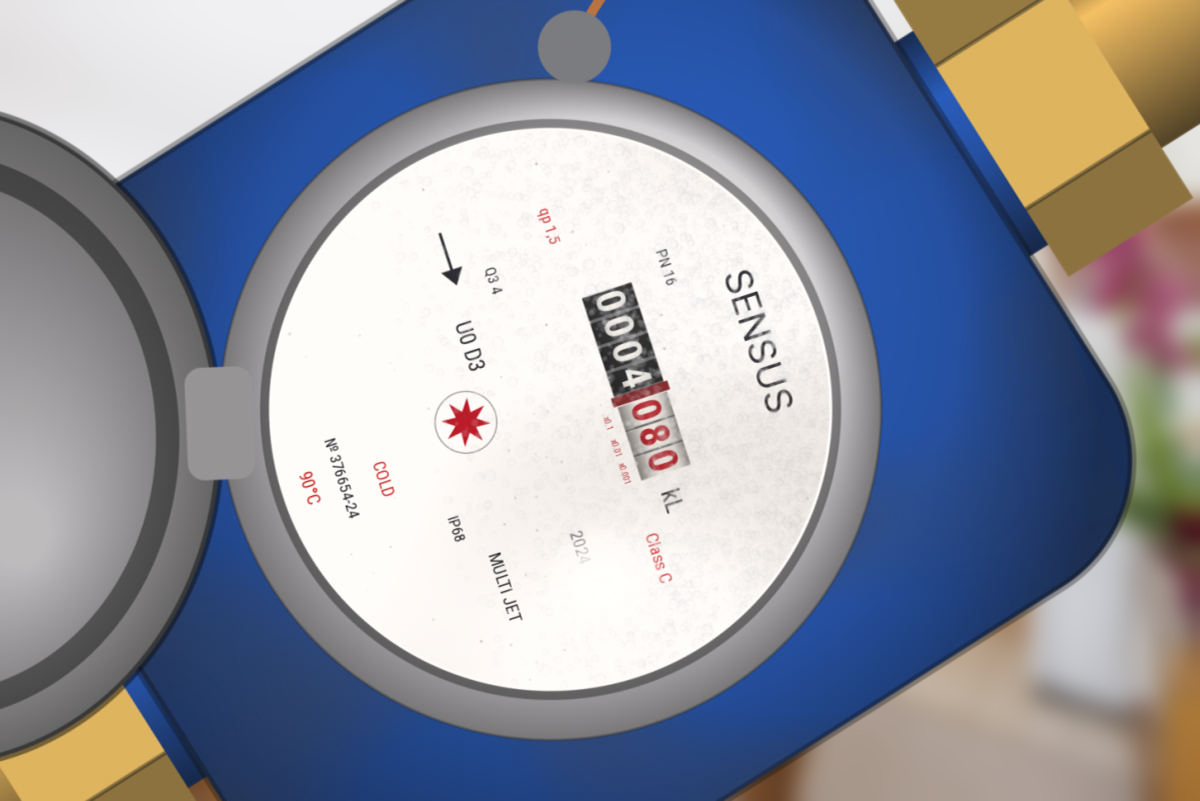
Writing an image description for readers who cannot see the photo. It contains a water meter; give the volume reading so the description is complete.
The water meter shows 4.080 kL
